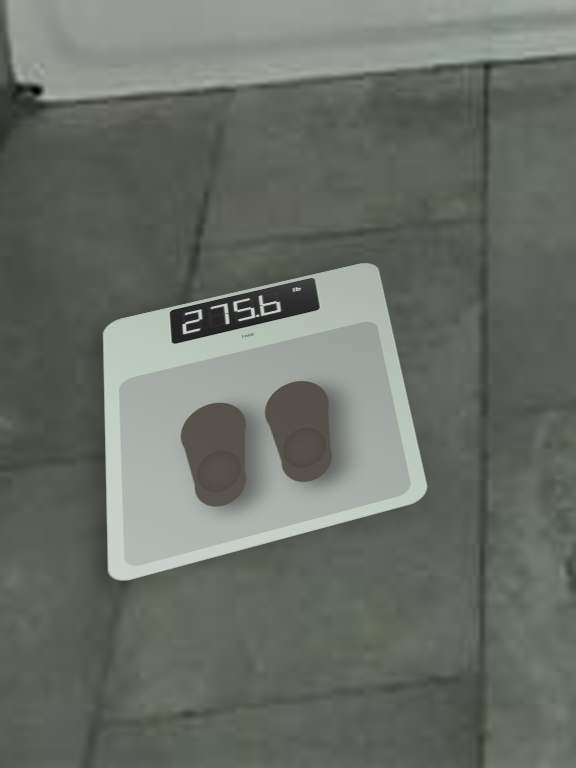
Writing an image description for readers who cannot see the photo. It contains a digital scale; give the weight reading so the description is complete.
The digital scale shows 275.6 lb
